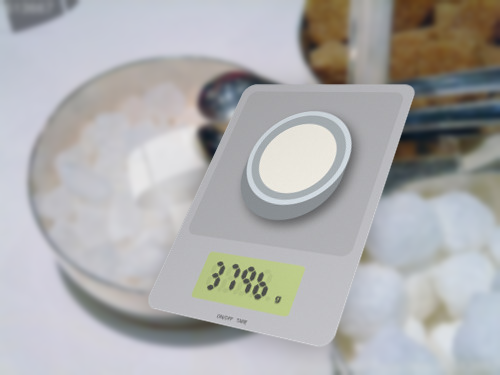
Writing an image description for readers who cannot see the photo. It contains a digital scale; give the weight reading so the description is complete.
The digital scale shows 3796 g
